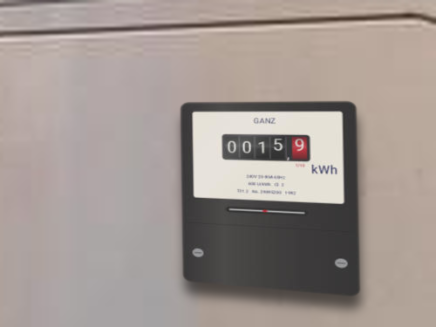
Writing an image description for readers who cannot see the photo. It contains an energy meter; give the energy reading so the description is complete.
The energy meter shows 15.9 kWh
